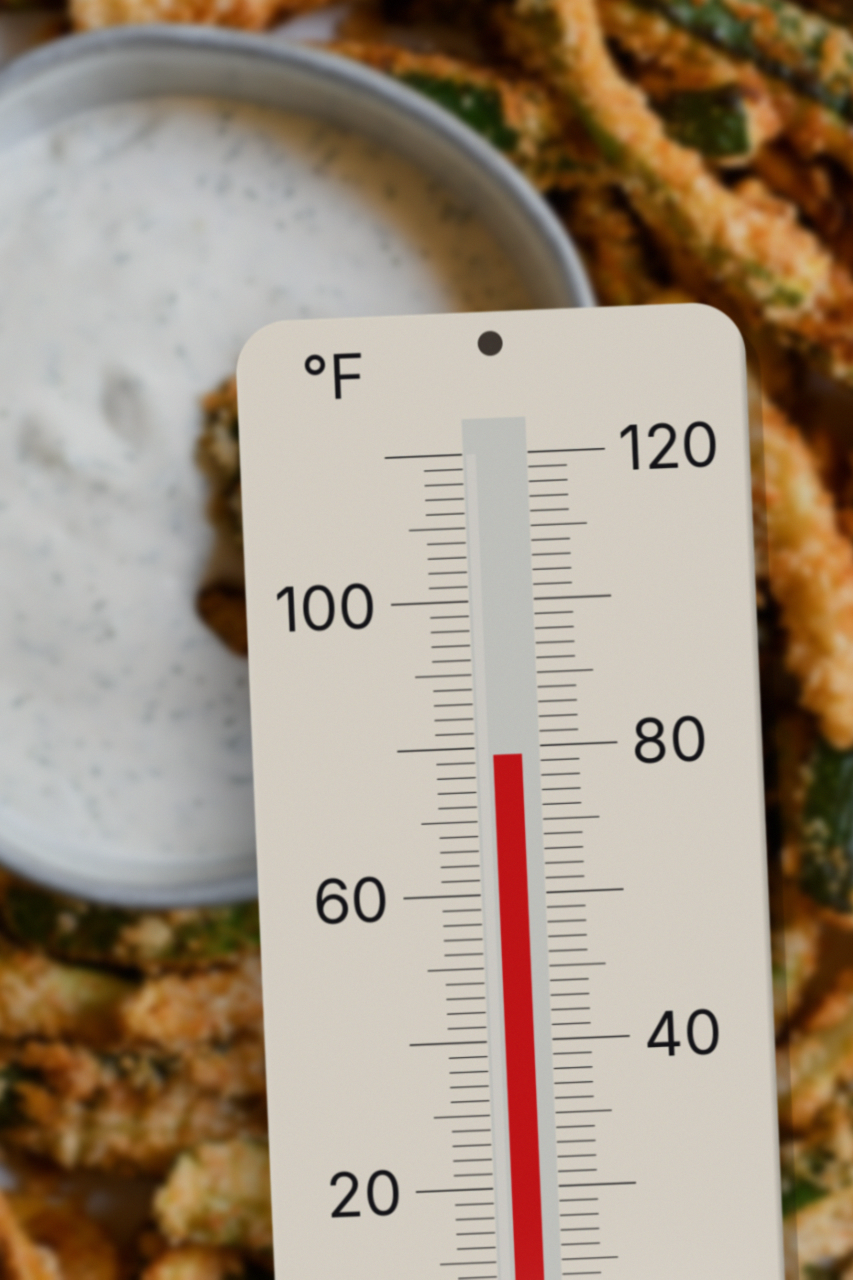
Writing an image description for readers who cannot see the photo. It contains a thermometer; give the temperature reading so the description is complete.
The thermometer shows 79 °F
